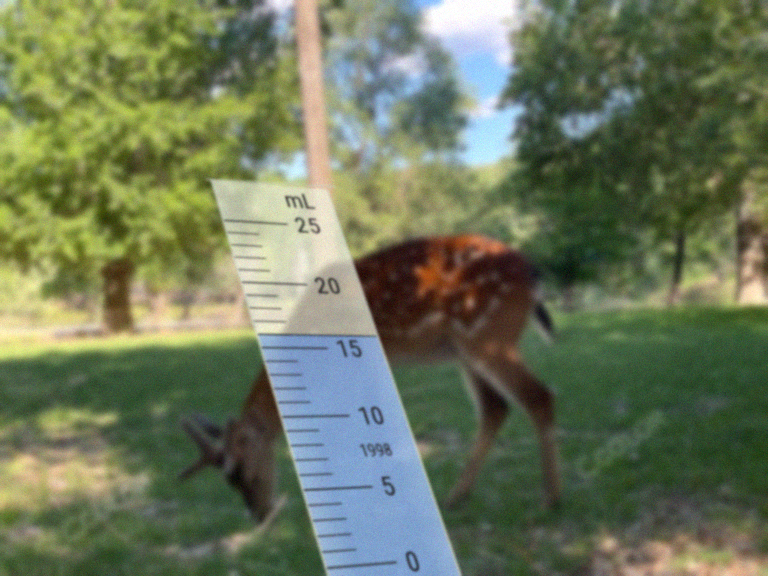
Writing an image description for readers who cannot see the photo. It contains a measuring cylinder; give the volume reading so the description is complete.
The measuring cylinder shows 16 mL
